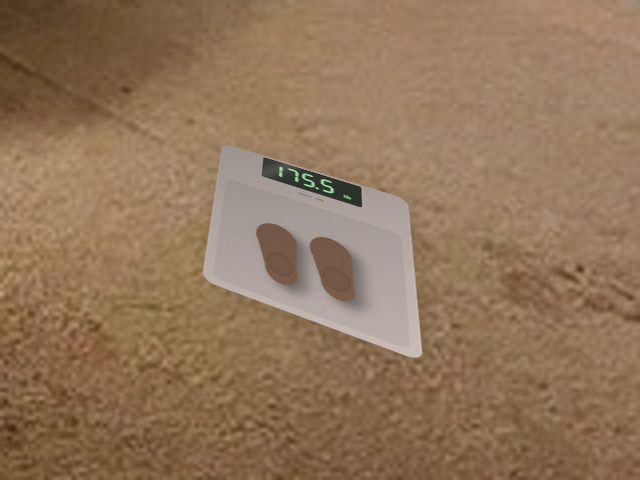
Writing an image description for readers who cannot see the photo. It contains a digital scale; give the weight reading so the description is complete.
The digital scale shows 175.5 lb
